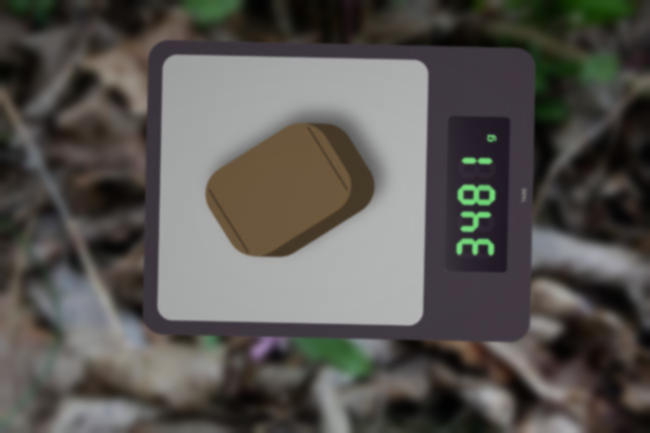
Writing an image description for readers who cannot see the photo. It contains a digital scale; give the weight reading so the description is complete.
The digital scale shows 3481 g
